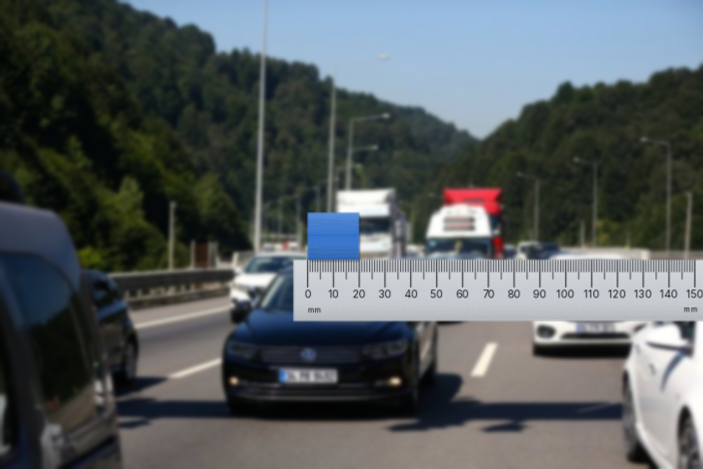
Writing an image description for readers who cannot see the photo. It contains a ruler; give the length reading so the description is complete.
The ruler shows 20 mm
